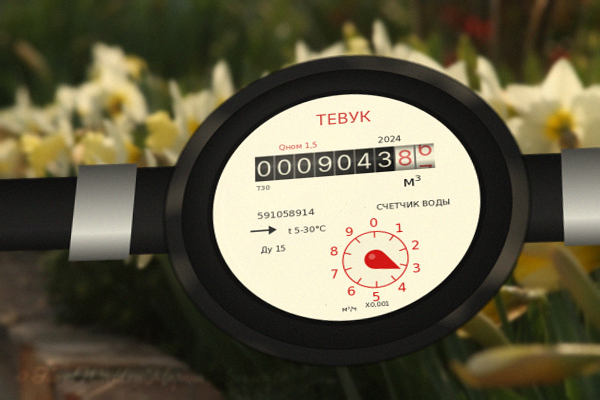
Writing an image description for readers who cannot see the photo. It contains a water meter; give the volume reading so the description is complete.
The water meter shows 9043.863 m³
